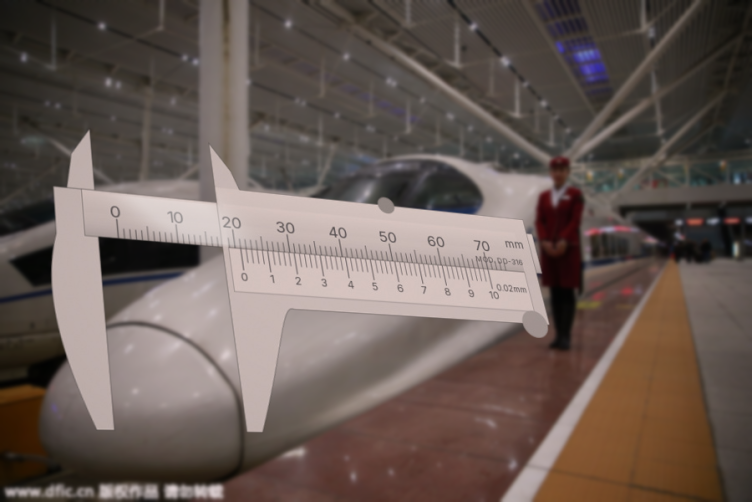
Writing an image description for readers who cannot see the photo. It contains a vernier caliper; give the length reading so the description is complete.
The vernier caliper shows 21.0 mm
